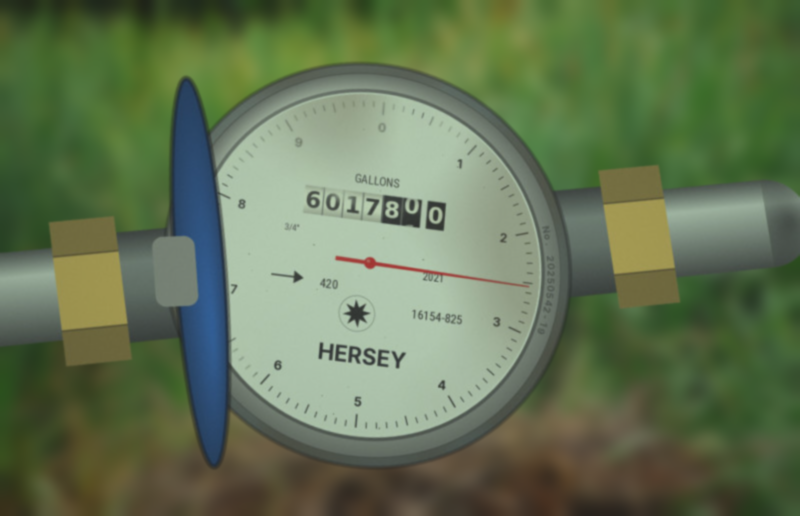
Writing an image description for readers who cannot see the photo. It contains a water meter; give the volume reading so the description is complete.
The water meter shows 6017802.5 gal
